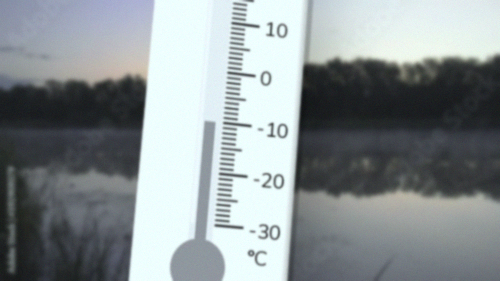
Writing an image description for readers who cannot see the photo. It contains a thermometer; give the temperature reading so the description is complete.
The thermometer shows -10 °C
